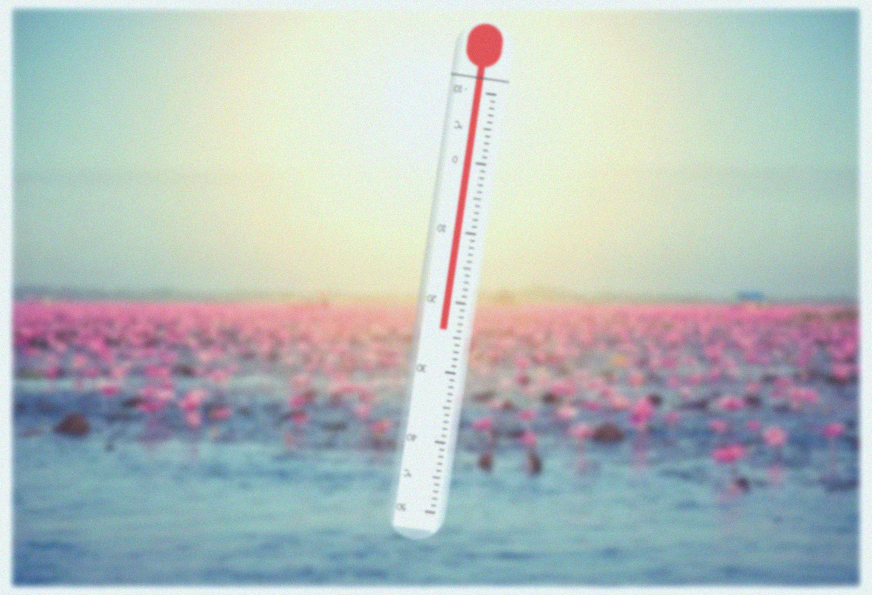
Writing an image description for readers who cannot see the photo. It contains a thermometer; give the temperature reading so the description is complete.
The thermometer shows 24 °C
